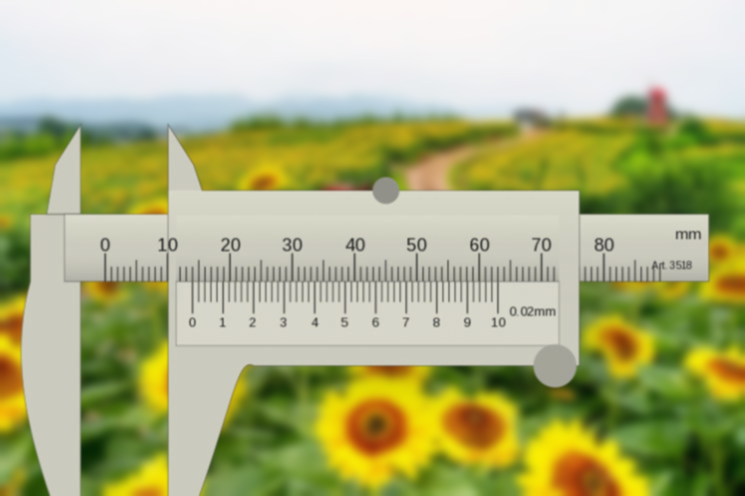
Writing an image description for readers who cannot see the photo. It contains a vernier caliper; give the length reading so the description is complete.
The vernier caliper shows 14.0 mm
